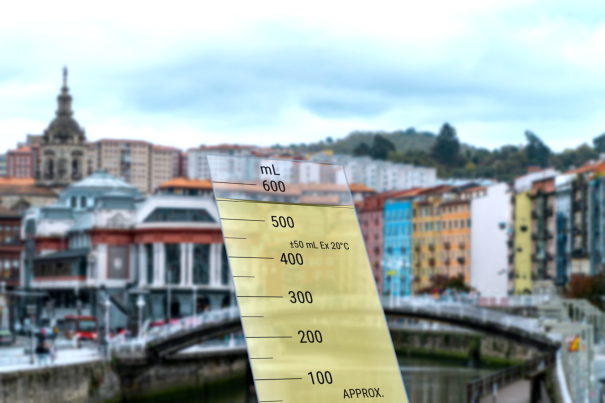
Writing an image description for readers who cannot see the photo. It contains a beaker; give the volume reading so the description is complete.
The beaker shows 550 mL
